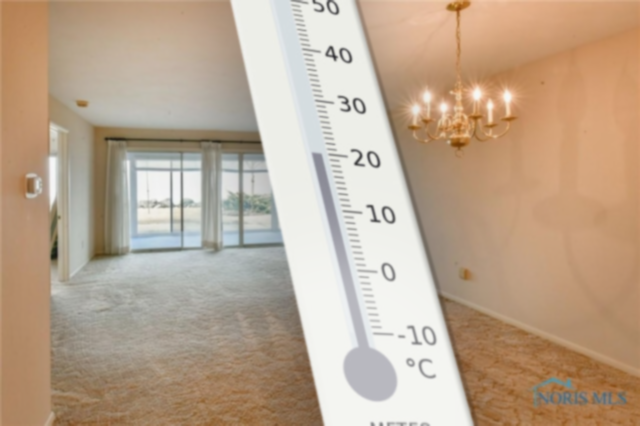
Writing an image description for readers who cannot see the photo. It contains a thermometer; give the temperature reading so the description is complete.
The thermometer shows 20 °C
